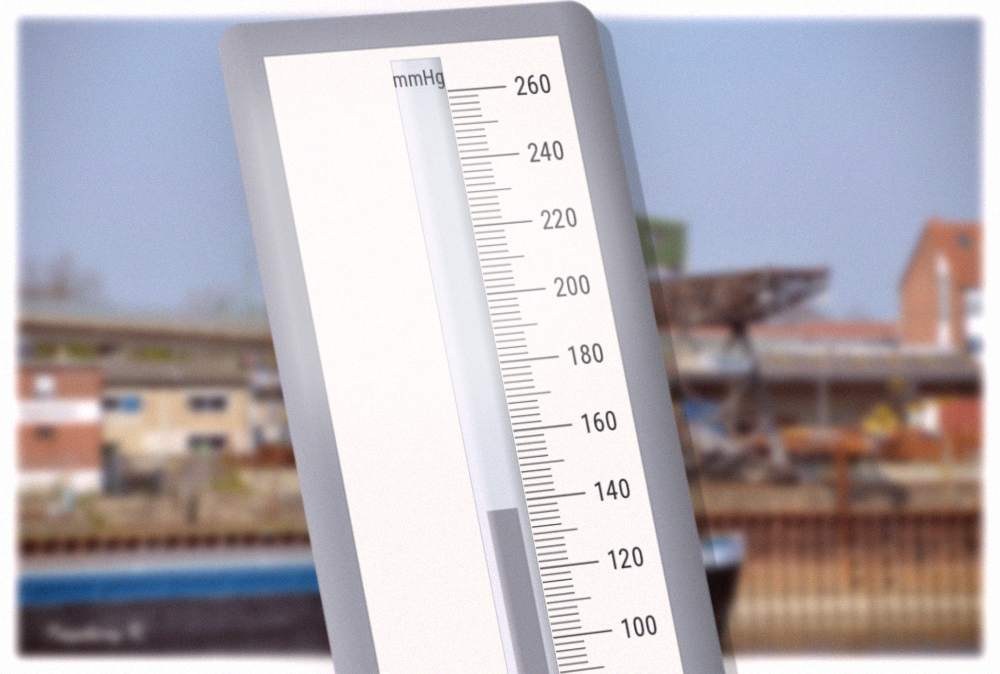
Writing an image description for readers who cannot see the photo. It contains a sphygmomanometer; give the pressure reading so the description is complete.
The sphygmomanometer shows 138 mmHg
